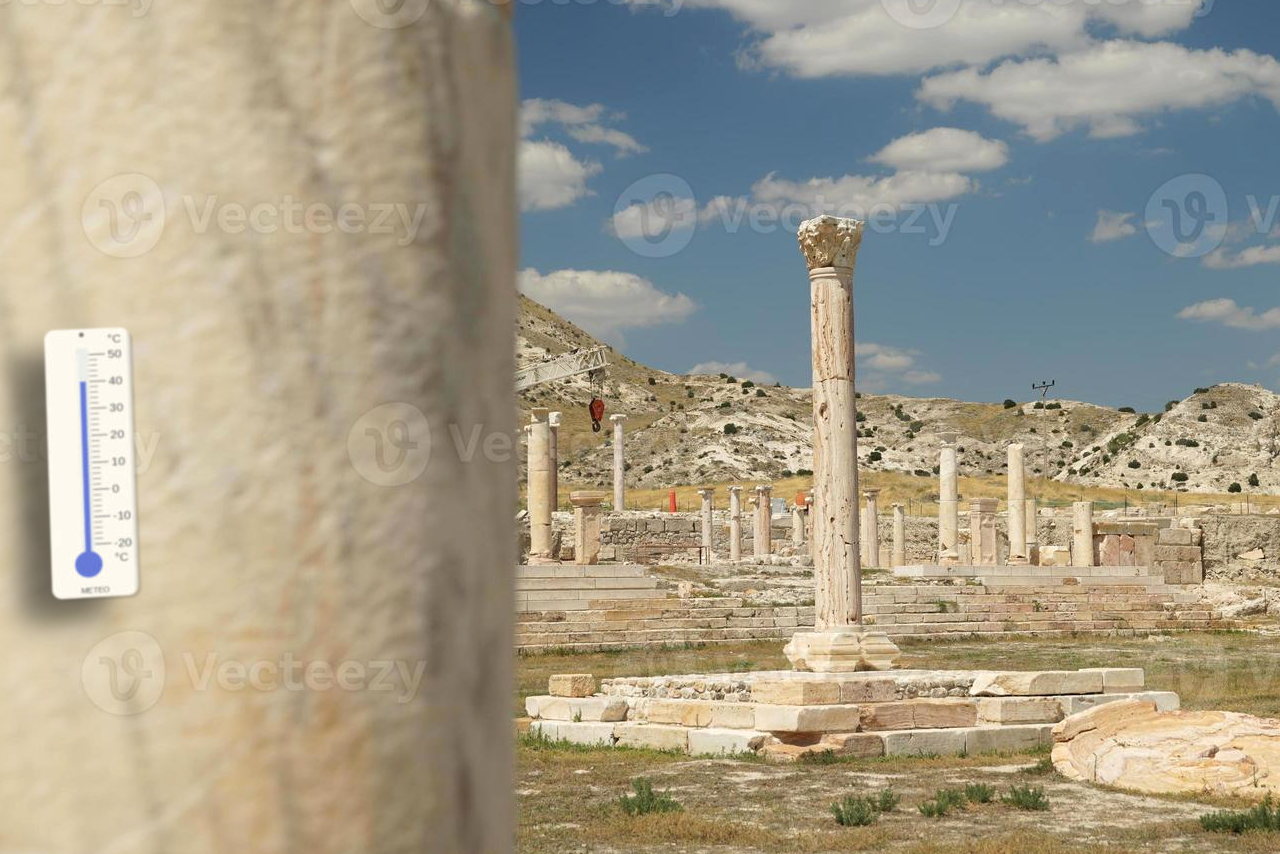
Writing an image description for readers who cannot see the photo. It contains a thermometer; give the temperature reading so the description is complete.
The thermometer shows 40 °C
